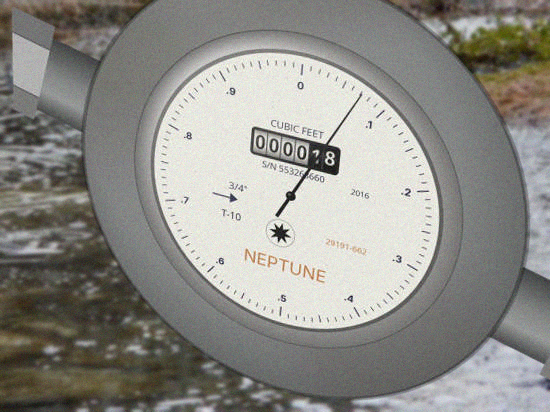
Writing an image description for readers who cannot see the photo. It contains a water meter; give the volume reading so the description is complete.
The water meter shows 18.07 ft³
